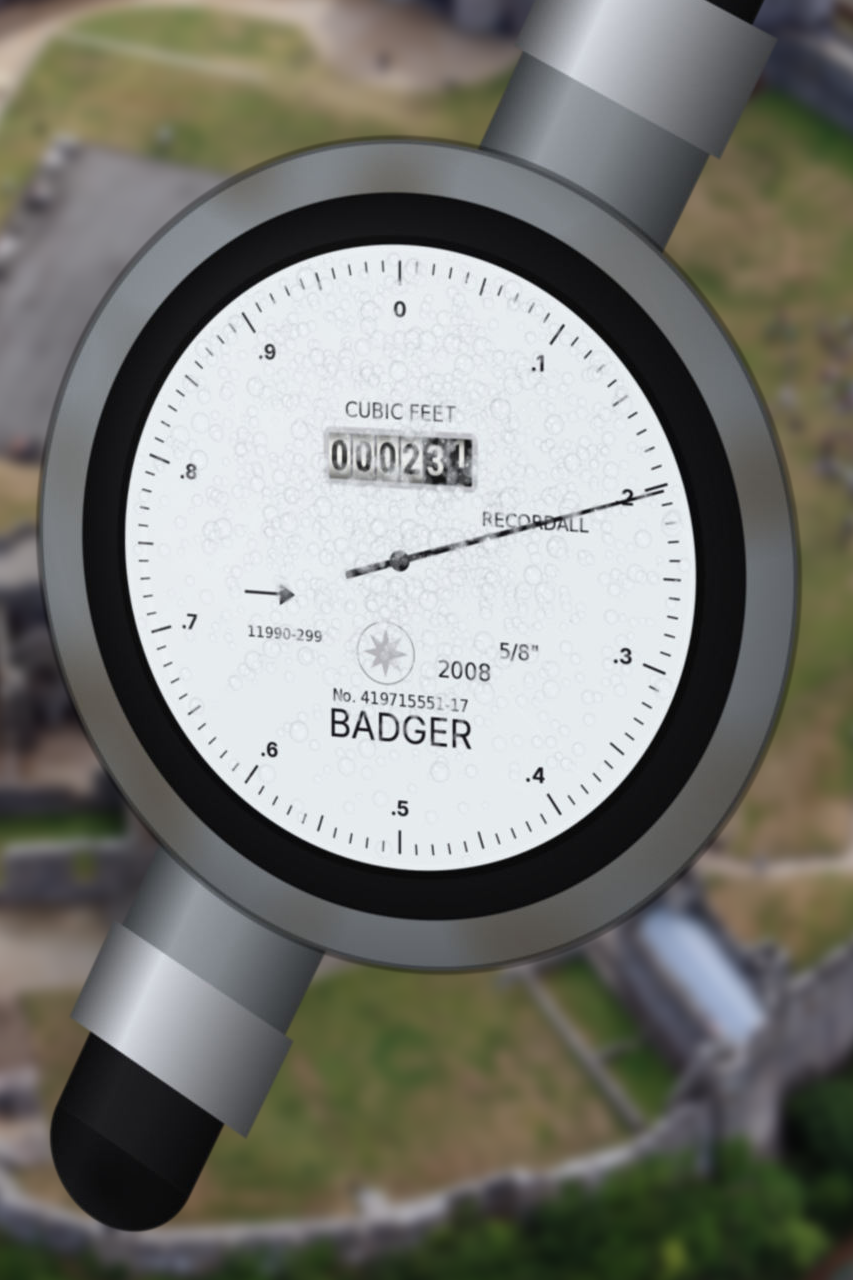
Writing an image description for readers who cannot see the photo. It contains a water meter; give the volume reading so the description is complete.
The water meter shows 231.20 ft³
